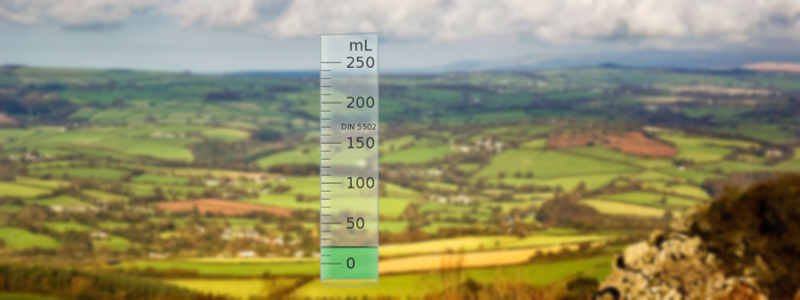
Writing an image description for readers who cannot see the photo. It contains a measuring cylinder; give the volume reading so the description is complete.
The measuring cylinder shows 20 mL
